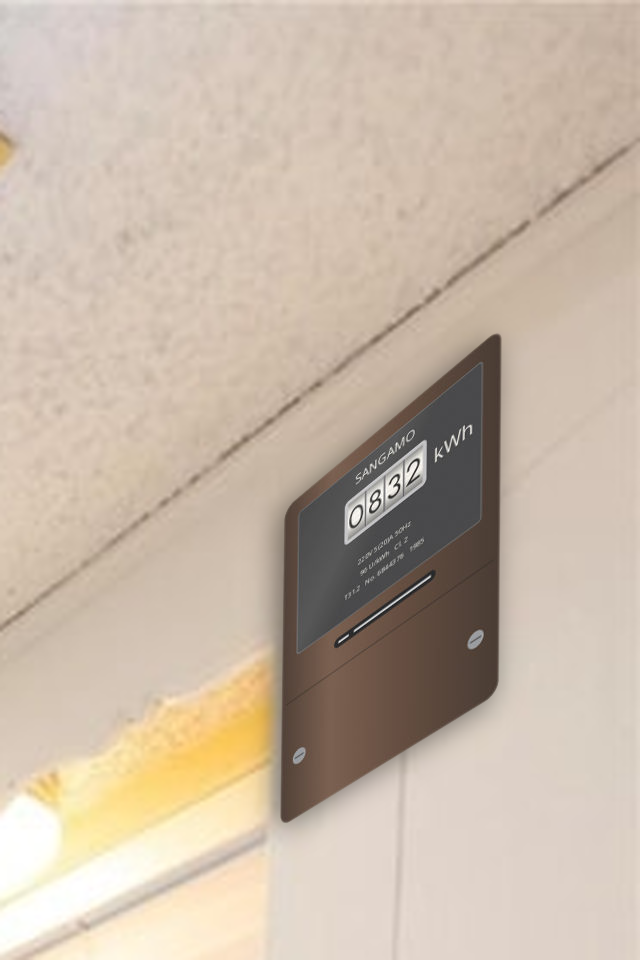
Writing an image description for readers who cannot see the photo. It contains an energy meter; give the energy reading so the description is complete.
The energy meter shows 832 kWh
